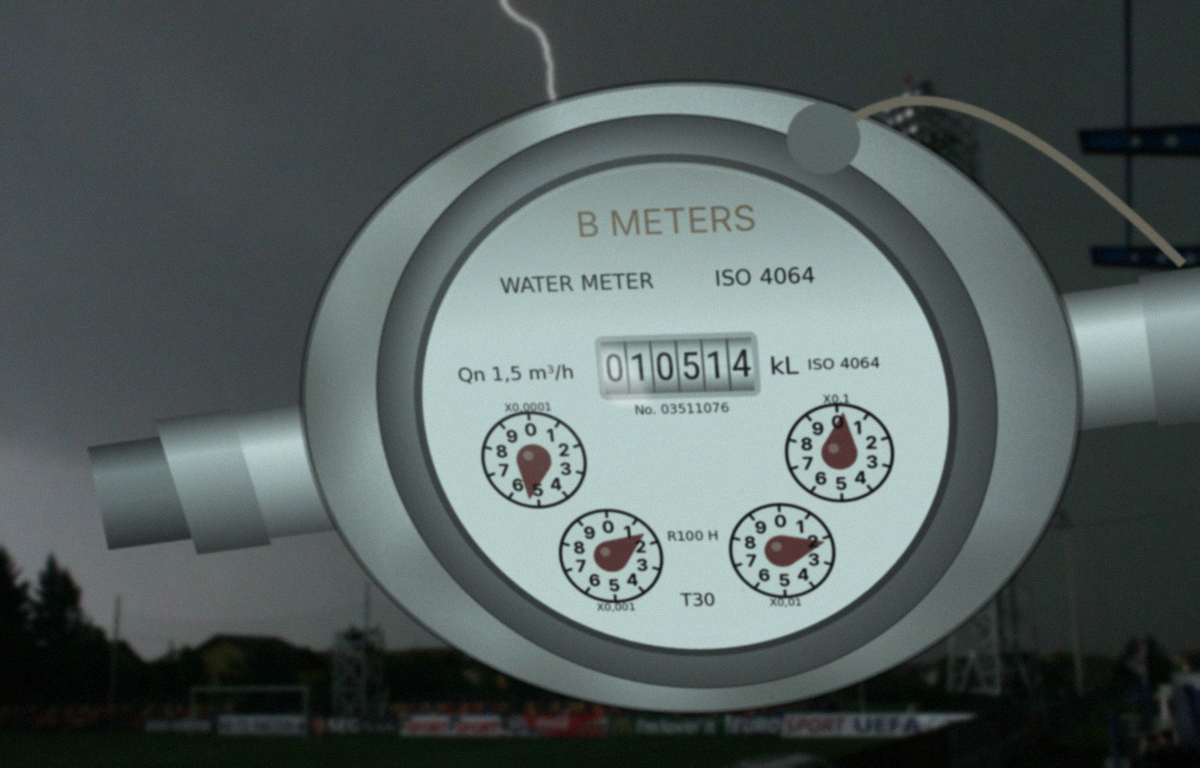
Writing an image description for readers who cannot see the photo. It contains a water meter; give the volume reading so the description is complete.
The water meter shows 10514.0215 kL
